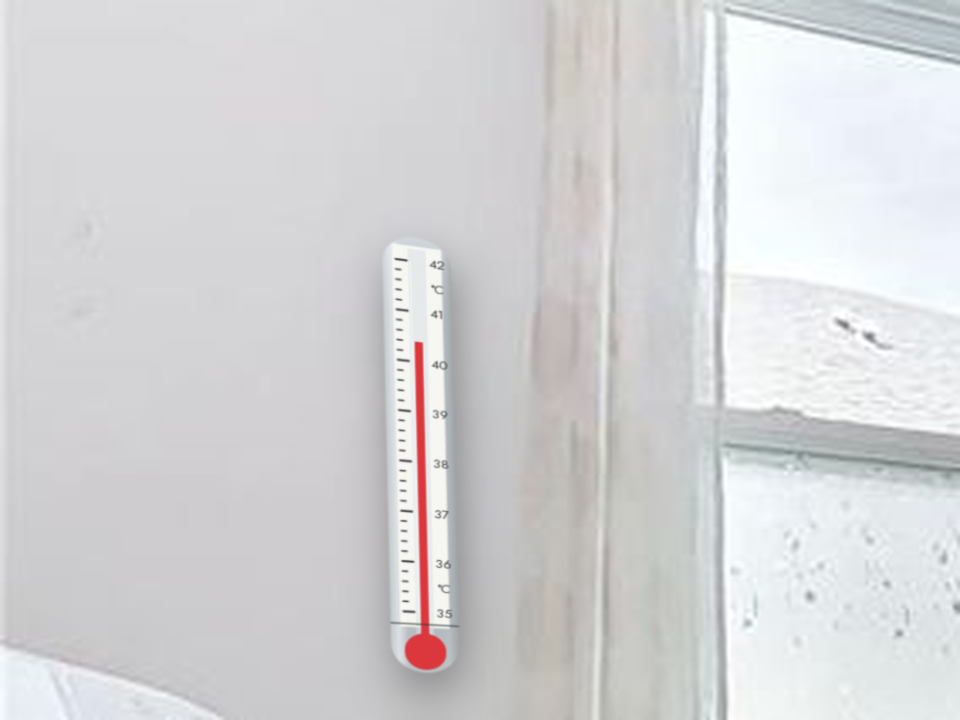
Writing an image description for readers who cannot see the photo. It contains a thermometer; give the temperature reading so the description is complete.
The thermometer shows 40.4 °C
